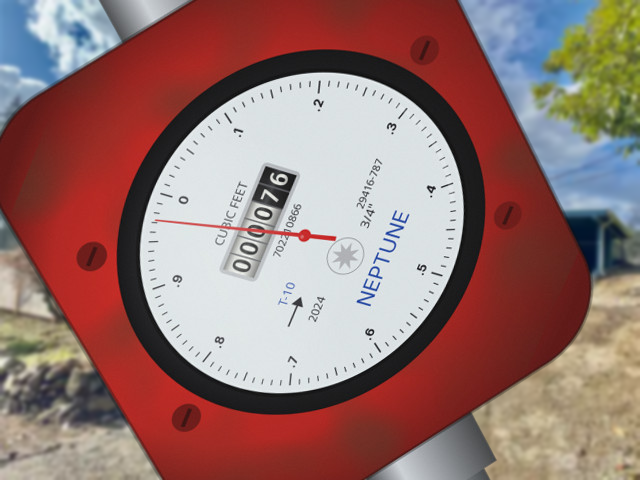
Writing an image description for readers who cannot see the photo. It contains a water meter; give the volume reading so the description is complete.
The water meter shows 75.97 ft³
